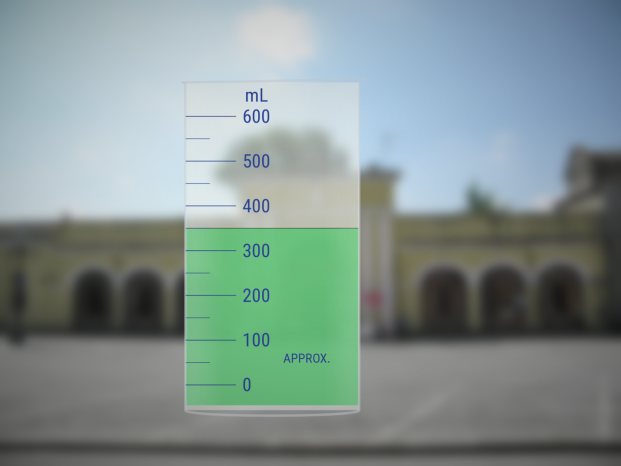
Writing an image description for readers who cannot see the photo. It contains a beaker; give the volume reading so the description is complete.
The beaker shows 350 mL
